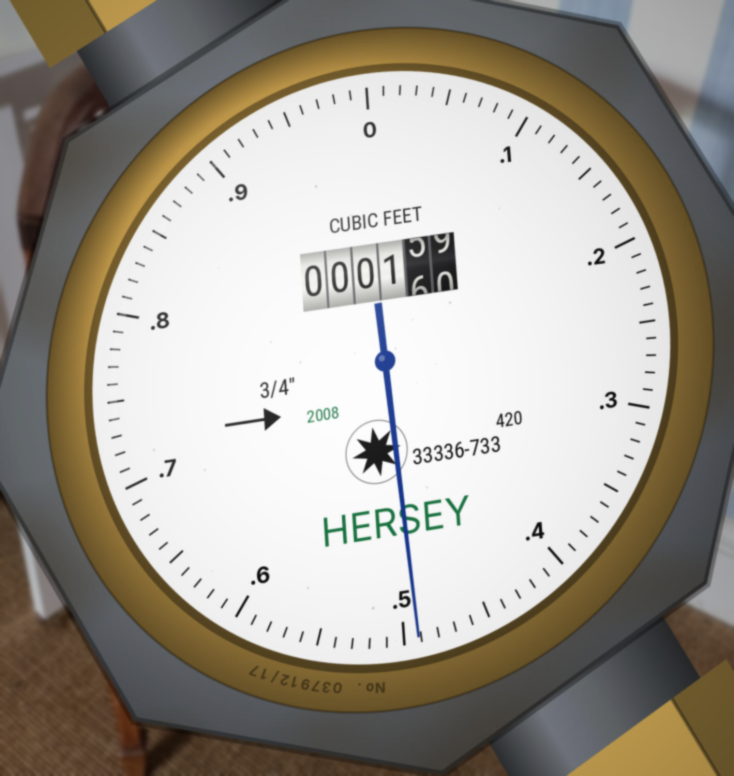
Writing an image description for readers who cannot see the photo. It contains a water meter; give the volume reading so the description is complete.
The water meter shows 159.49 ft³
